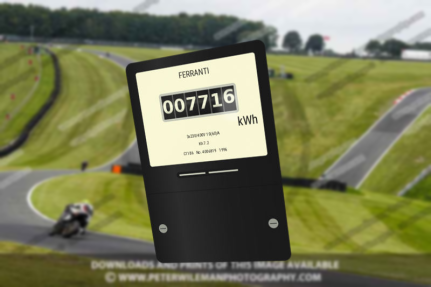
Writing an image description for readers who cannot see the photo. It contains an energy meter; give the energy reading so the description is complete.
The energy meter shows 7716 kWh
